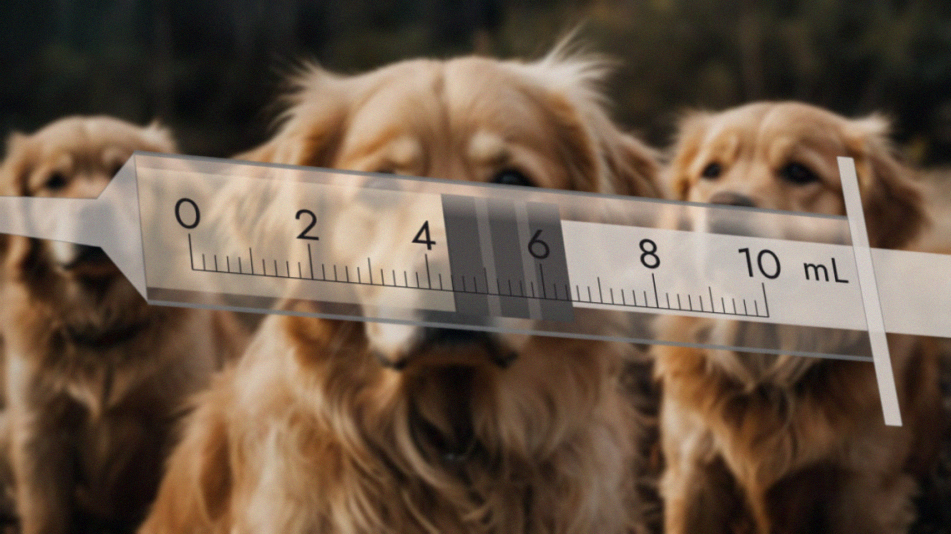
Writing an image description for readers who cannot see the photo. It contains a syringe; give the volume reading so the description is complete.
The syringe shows 4.4 mL
